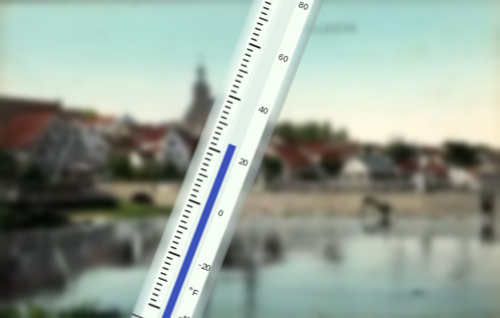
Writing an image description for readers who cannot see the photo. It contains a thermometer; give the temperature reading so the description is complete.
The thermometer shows 24 °F
